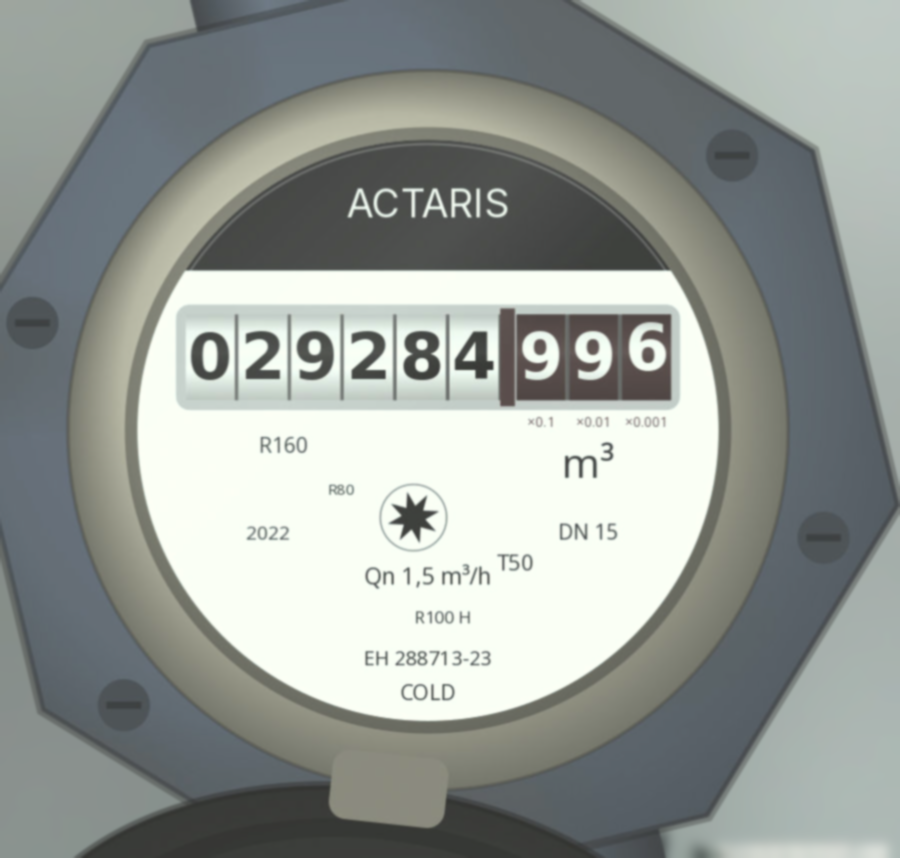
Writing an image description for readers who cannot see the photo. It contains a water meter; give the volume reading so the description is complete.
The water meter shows 29284.996 m³
